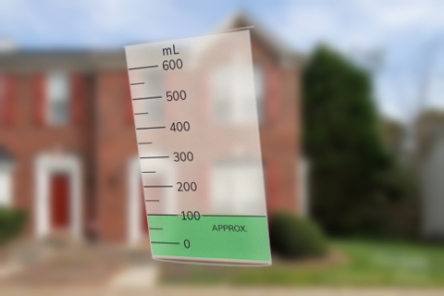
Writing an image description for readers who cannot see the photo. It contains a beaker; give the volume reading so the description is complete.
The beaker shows 100 mL
